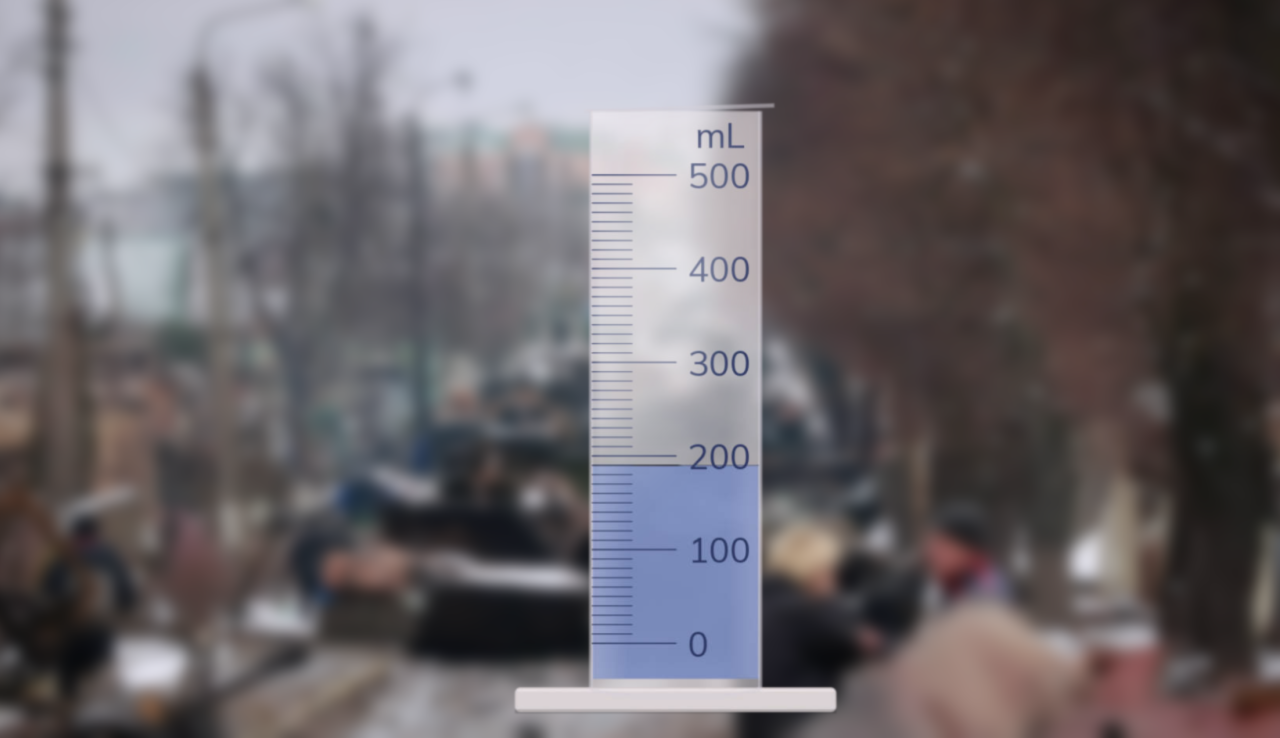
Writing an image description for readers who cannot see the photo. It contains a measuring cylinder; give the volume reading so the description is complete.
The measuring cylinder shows 190 mL
